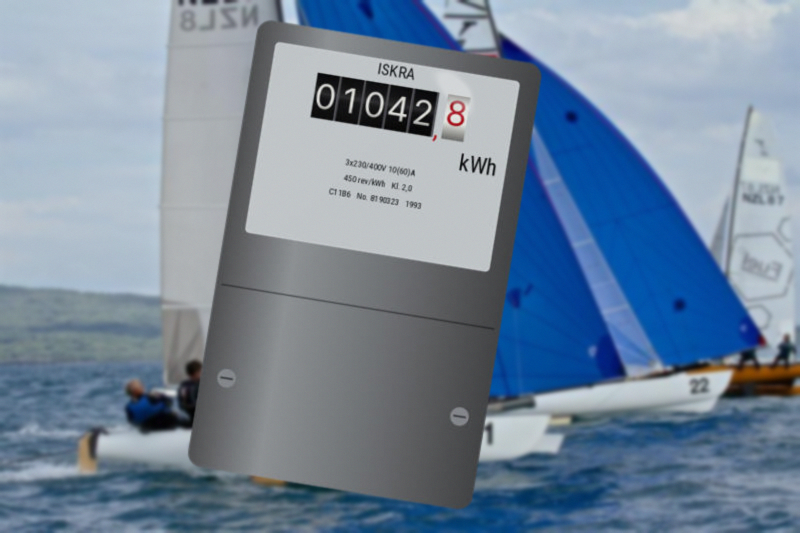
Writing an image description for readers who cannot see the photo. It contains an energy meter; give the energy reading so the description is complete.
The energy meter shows 1042.8 kWh
